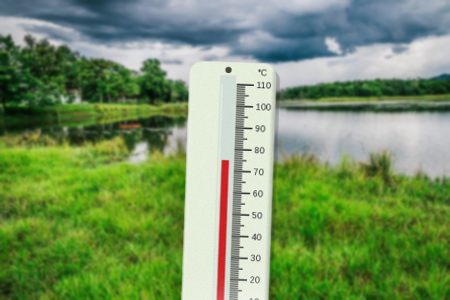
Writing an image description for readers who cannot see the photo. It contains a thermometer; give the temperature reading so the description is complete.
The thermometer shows 75 °C
